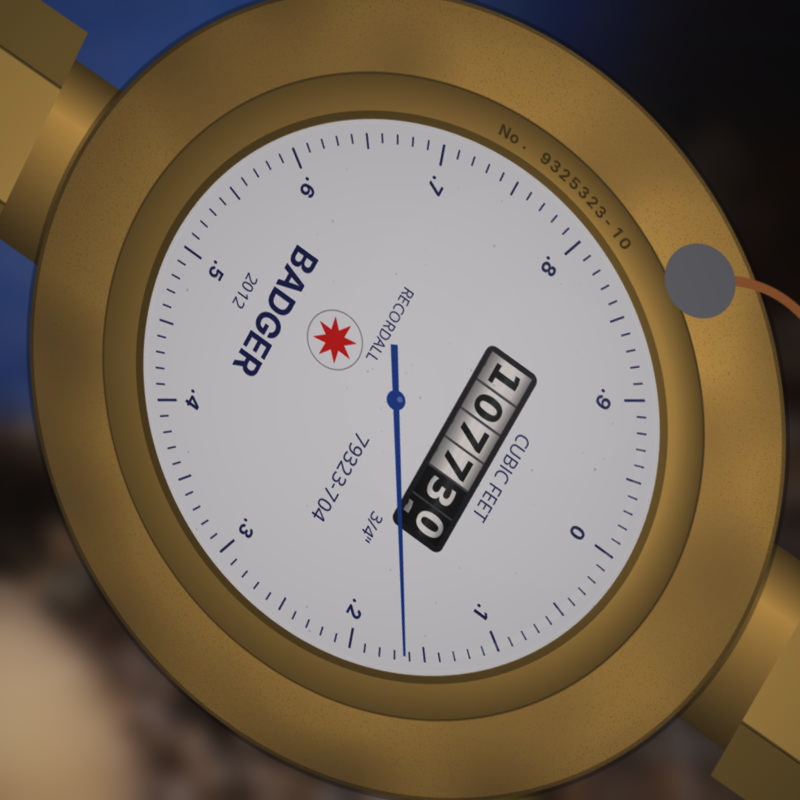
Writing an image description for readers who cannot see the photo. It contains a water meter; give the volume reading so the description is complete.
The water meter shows 107730.16 ft³
